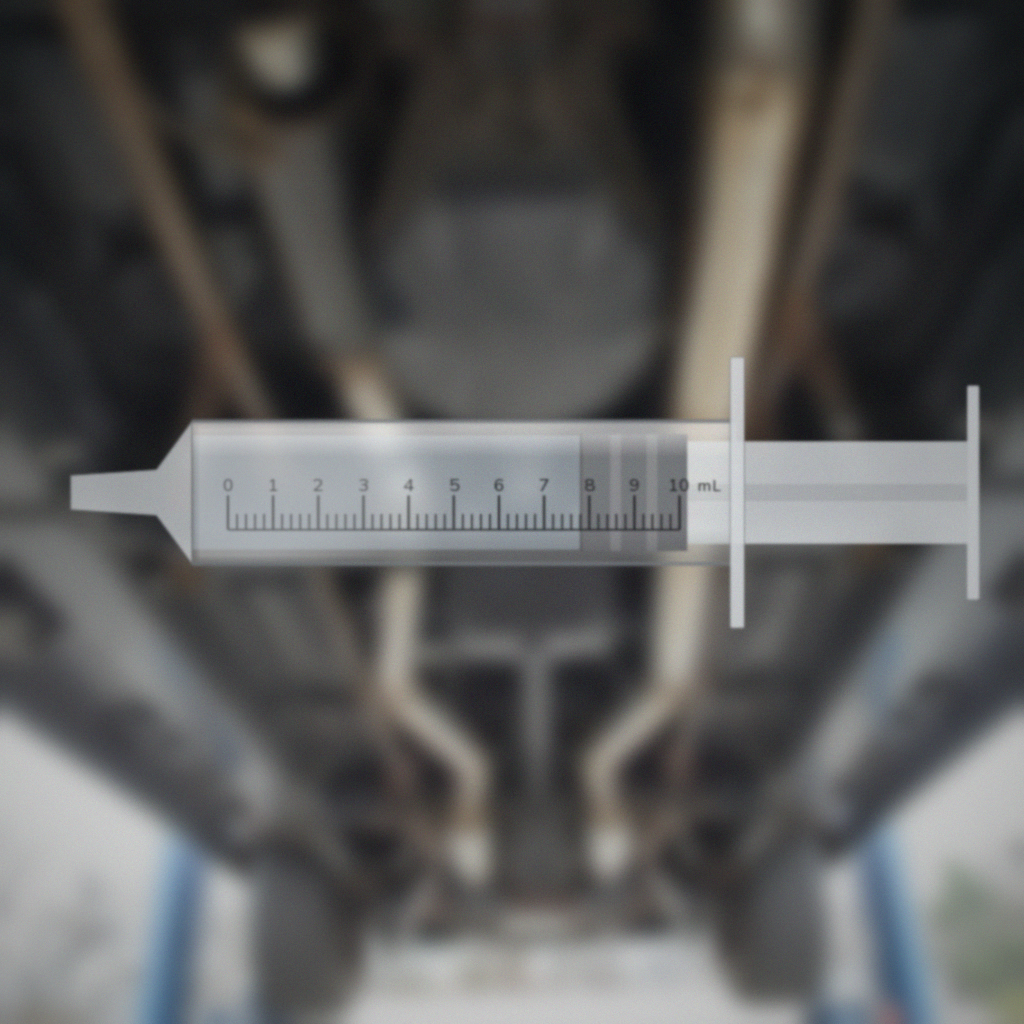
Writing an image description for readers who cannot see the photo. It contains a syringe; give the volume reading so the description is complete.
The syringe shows 7.8 mL
